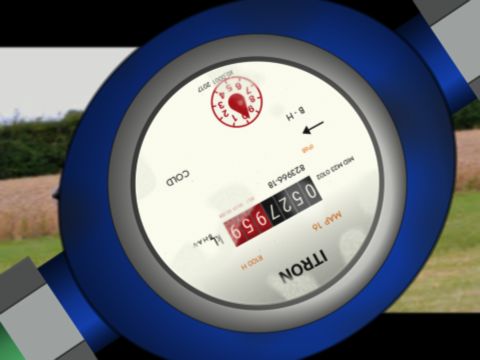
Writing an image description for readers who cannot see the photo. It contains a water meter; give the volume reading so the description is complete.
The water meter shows 527.9589 kL
